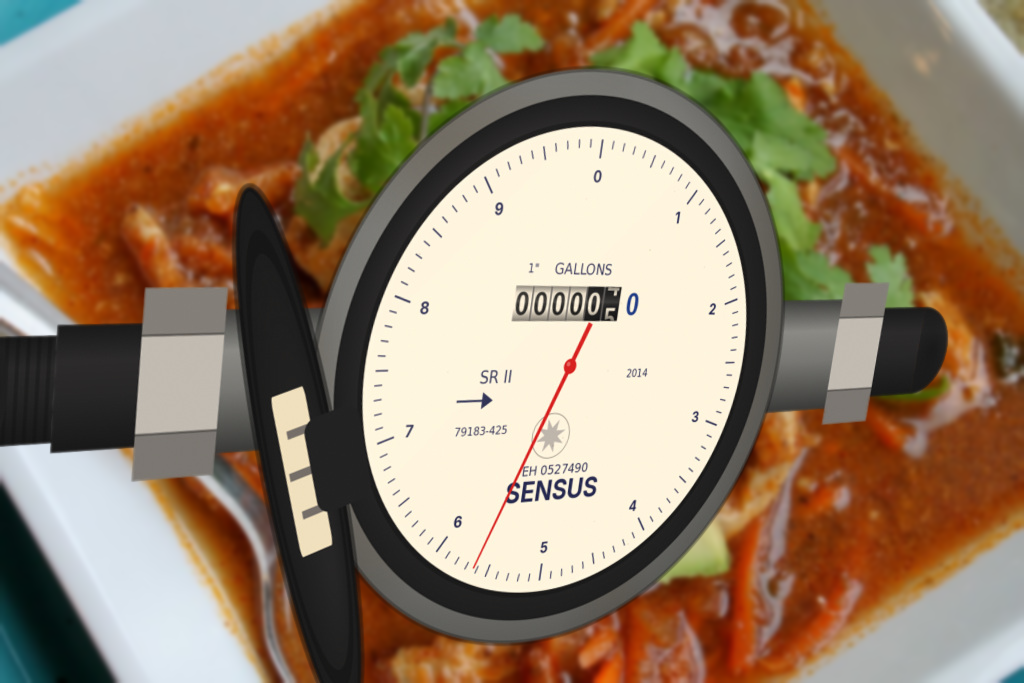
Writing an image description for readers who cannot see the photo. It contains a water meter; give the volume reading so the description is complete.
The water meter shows 45.6 gal
